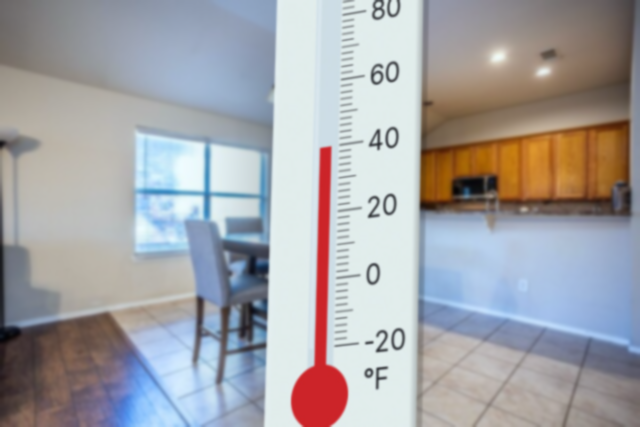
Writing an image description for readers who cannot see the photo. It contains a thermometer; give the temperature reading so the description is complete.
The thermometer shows 40 °F
